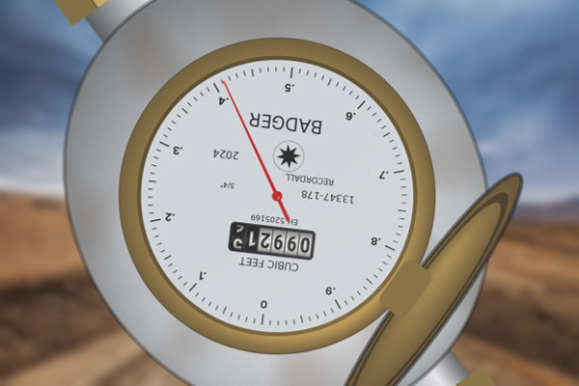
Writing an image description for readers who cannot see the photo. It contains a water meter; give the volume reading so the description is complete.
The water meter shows 99215.41 ft³
